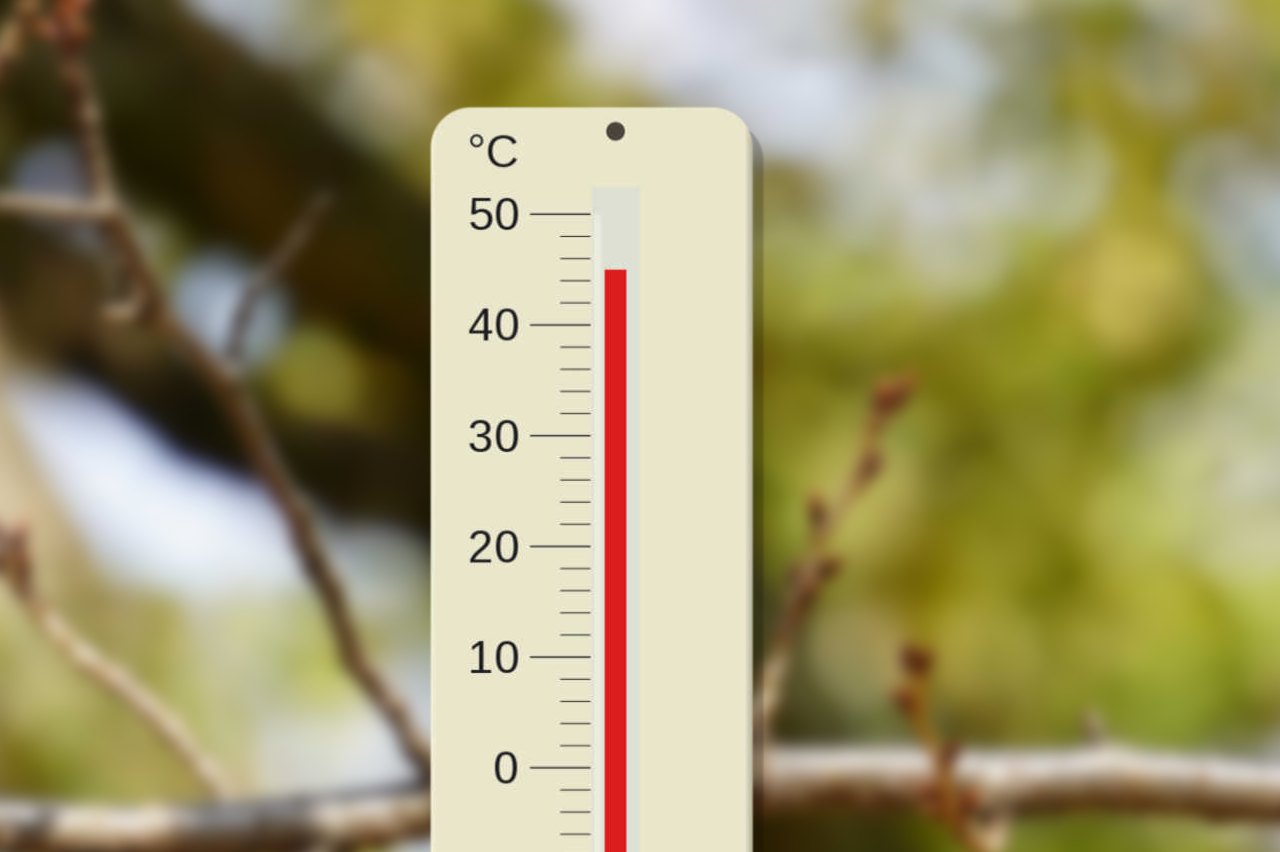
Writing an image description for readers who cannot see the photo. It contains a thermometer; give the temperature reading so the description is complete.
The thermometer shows 45 °C
